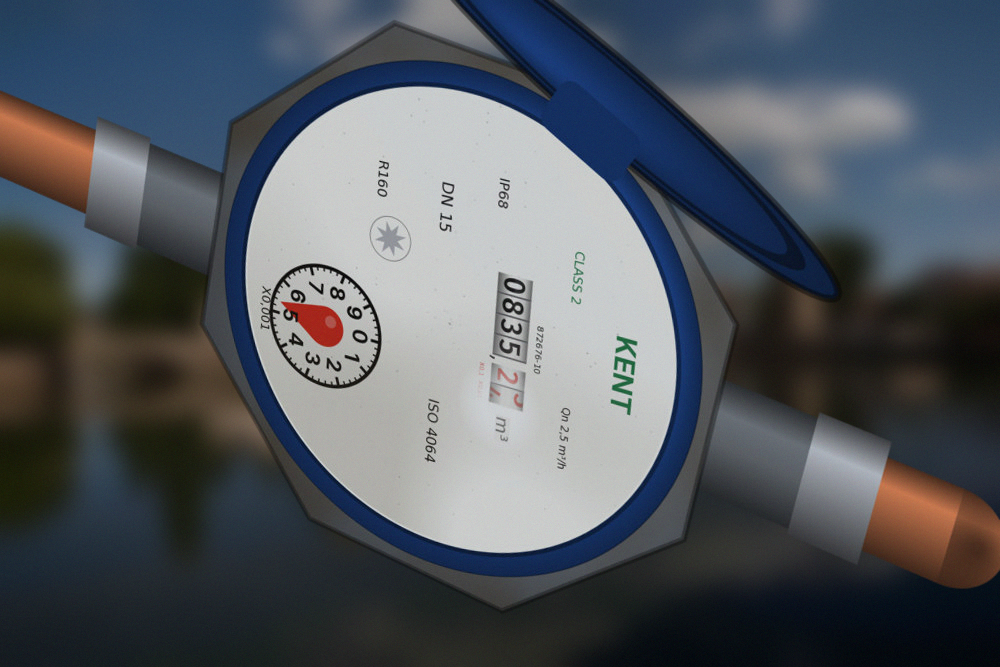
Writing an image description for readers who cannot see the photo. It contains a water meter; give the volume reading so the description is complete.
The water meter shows 835.235 m³
